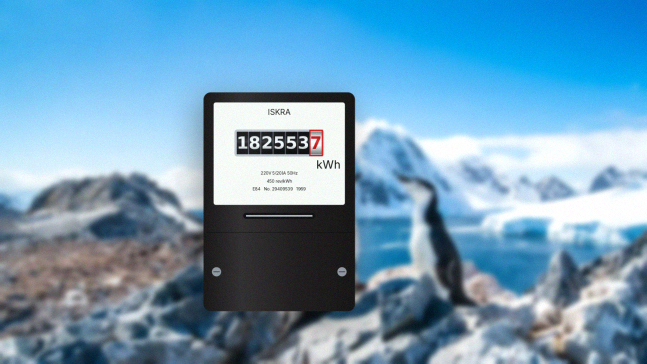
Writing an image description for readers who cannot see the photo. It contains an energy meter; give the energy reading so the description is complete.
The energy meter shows 182553.7 kWh
